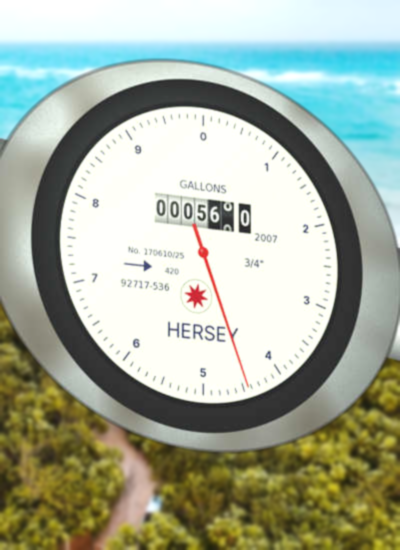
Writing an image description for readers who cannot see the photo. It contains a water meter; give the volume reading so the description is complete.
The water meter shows 5684.4 gal
